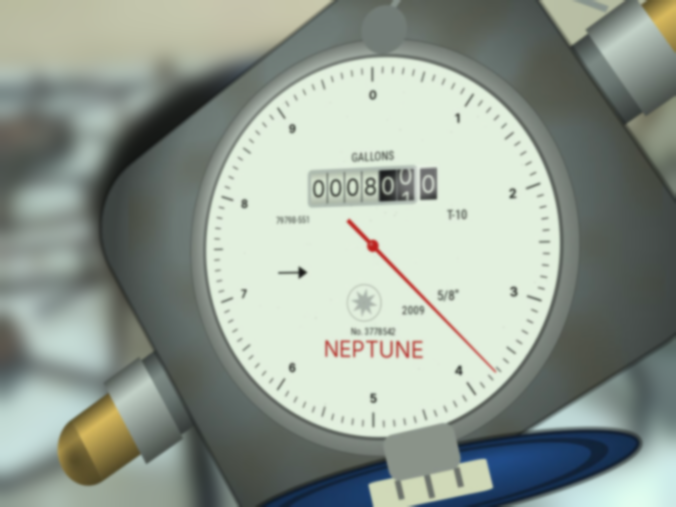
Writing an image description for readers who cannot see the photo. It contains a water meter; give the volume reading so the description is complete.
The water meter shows 8003.7 gal
